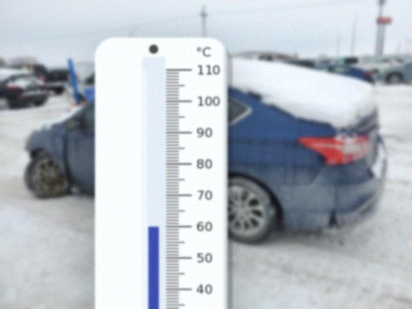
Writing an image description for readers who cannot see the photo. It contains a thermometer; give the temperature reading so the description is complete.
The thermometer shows 60 °C
